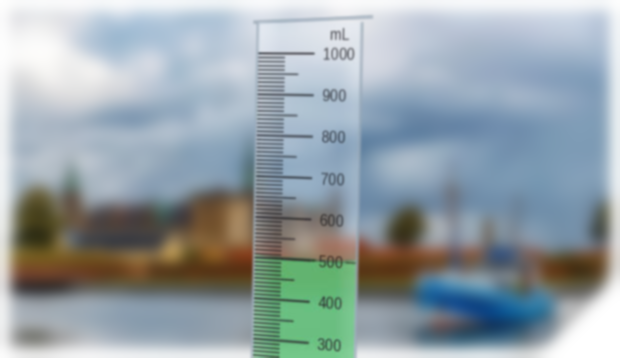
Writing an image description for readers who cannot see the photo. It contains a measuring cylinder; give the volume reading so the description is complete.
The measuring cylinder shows 500 mL
